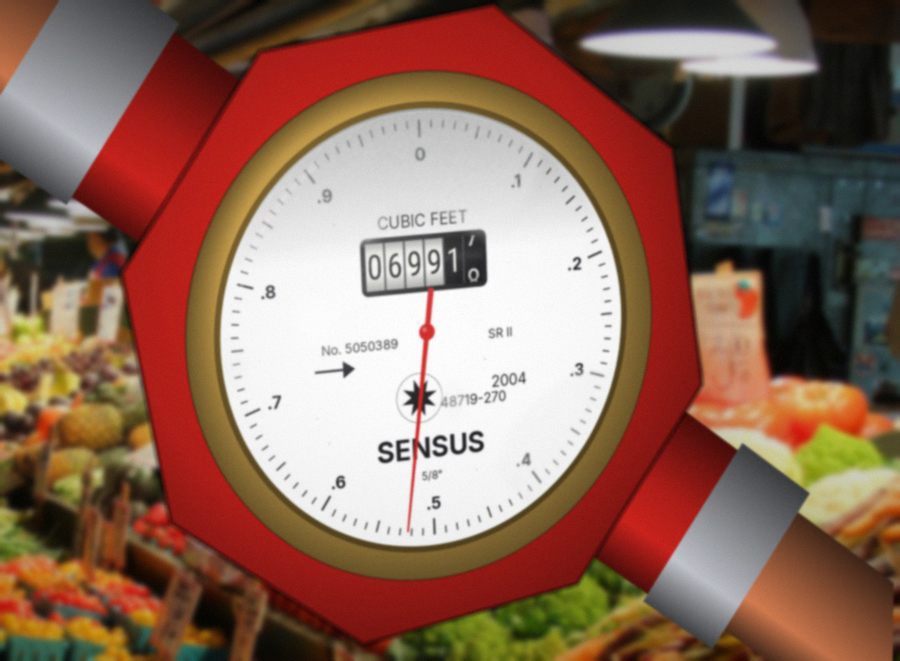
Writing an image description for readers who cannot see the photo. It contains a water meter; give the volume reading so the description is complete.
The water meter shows 69917.52 ft³
